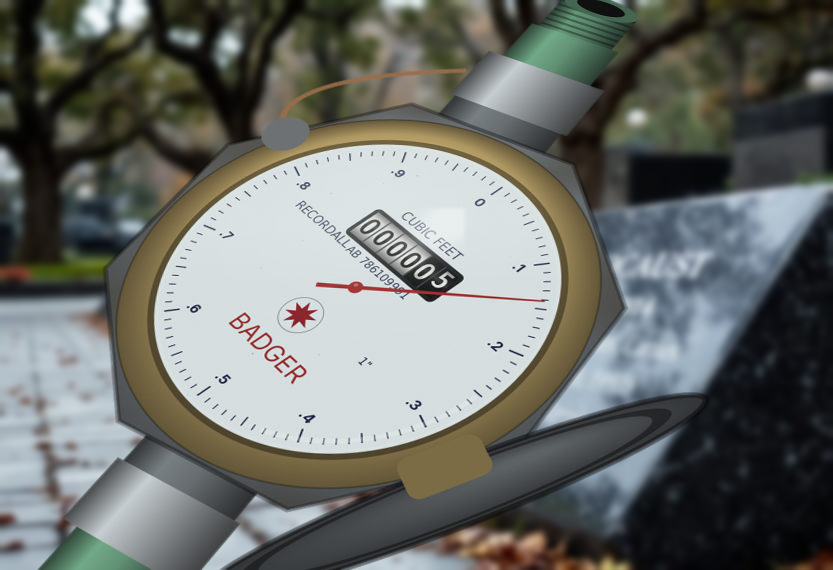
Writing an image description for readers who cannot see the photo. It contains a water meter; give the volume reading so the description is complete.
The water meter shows 5.14 ft³
